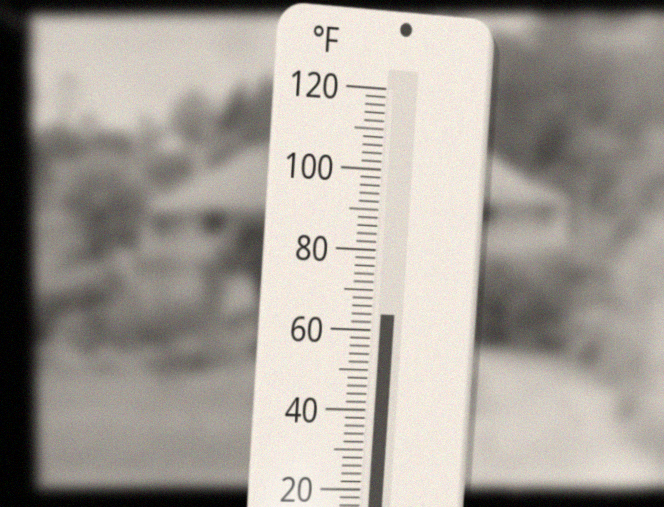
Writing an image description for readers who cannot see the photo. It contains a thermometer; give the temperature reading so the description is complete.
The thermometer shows 64 °F
